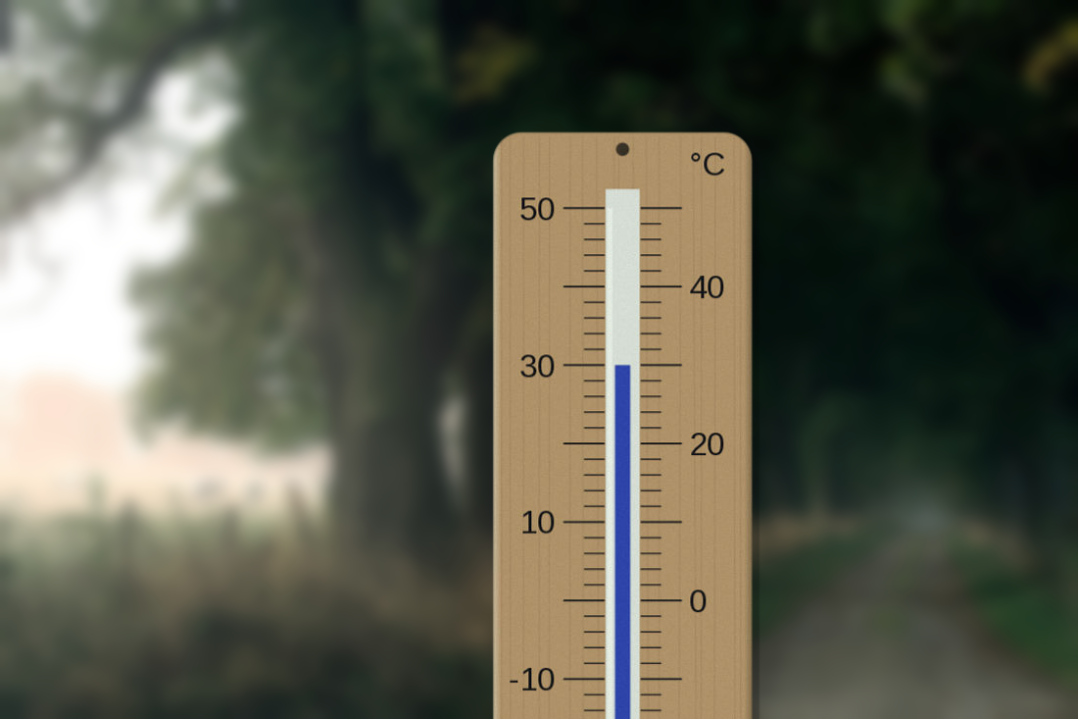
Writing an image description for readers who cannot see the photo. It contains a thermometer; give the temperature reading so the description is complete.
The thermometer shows 30 °C
